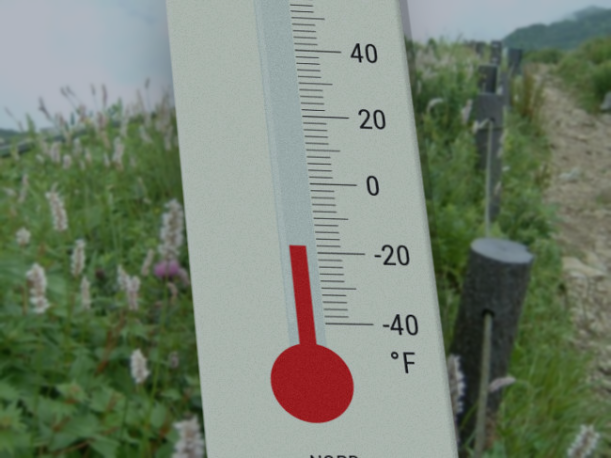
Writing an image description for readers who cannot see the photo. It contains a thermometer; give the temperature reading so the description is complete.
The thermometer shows -18 °F
